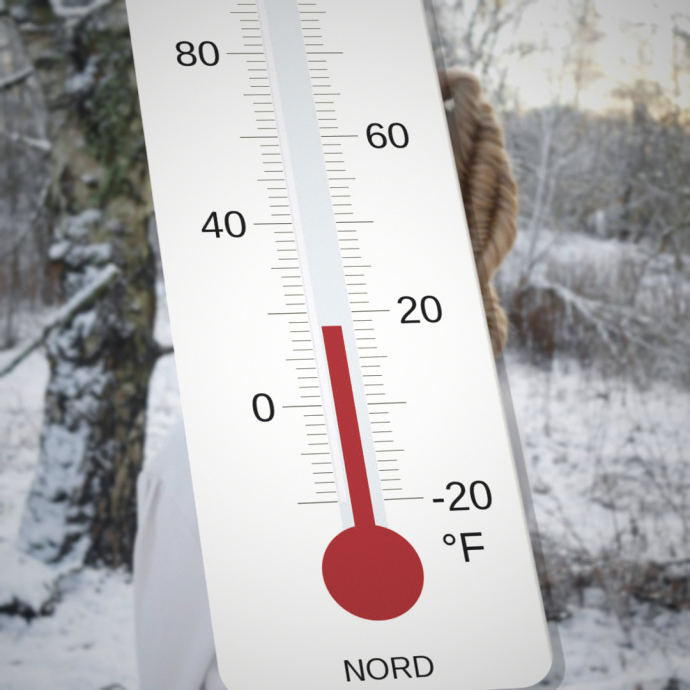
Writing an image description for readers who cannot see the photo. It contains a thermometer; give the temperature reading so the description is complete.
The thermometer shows 17 °F
